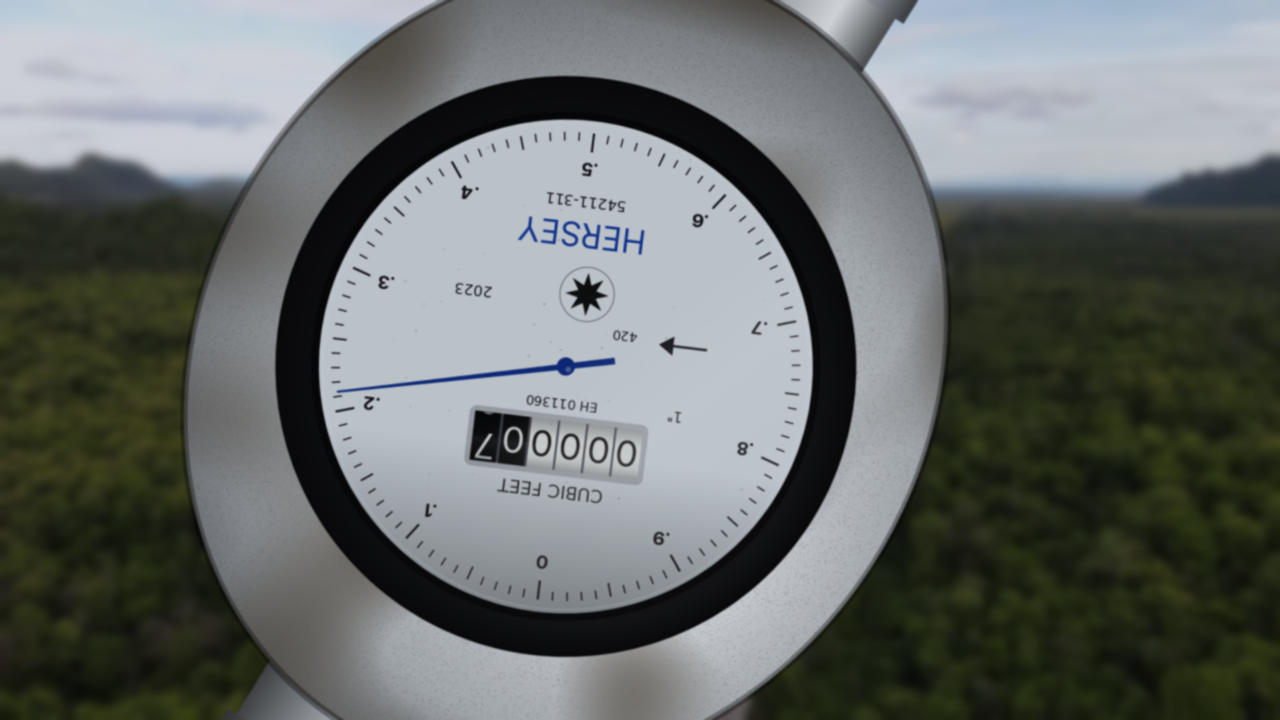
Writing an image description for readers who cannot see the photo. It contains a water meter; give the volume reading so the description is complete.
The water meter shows 7.21 ft³
